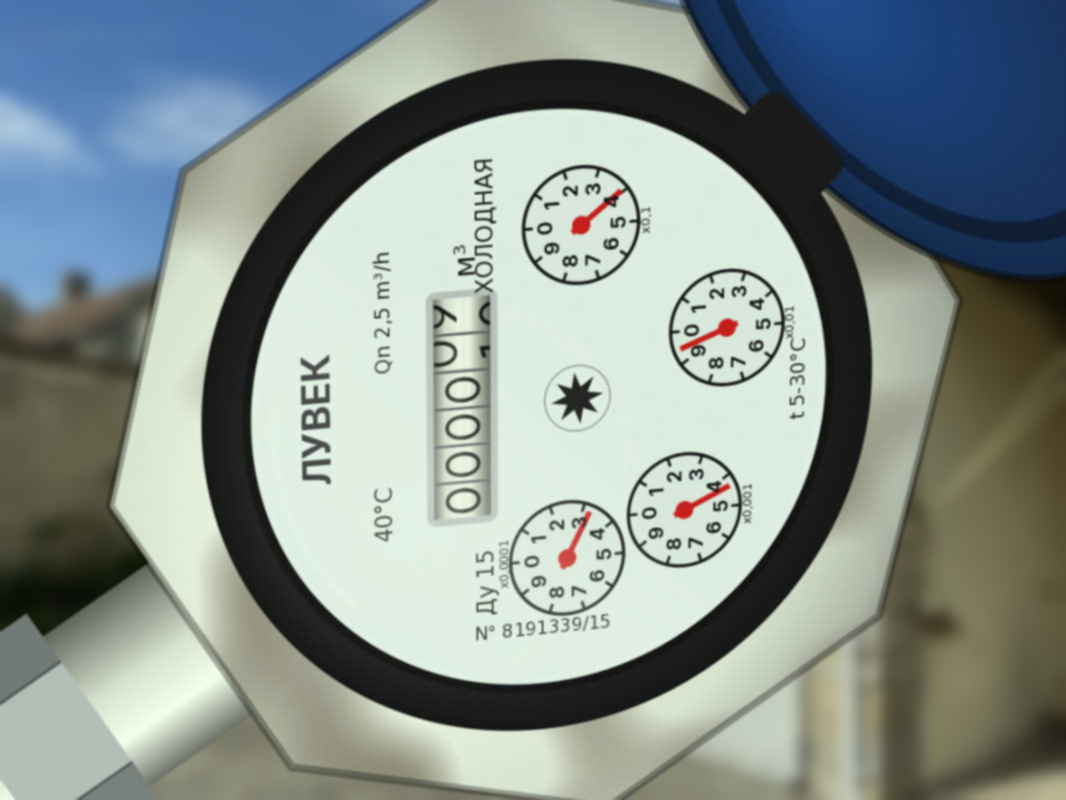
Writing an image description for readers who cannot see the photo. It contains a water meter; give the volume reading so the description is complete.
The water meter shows 9.3943 m³
